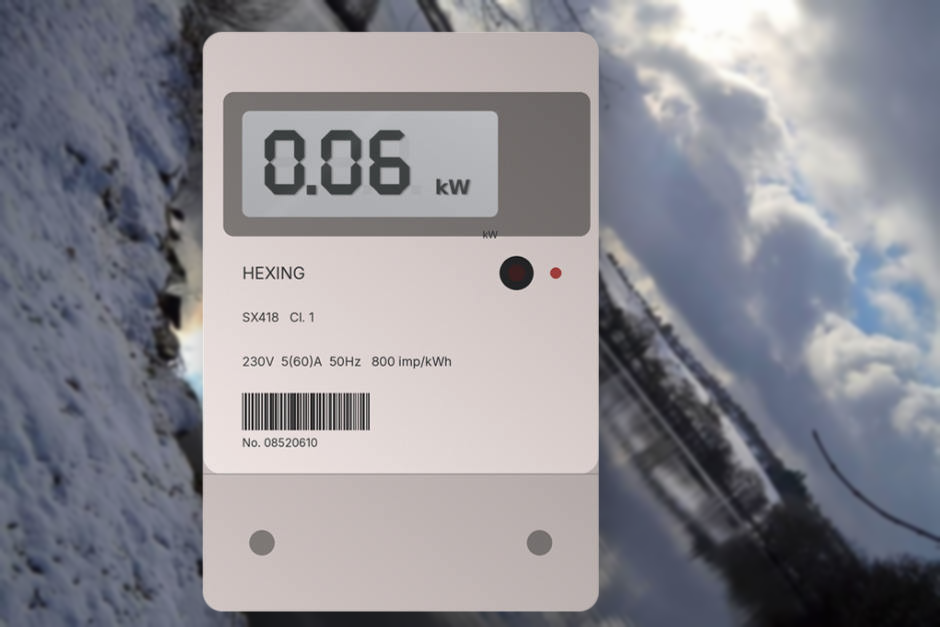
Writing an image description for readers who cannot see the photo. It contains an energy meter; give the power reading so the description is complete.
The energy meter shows 0.06 kW
